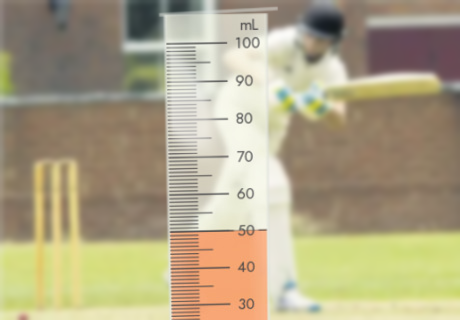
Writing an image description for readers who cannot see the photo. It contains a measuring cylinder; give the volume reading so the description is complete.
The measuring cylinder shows 50 mL
